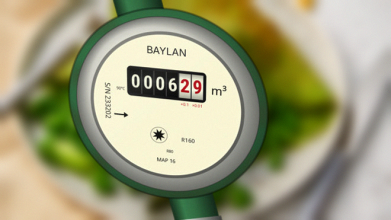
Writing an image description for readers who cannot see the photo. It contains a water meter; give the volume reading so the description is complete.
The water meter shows 6.29 m³
